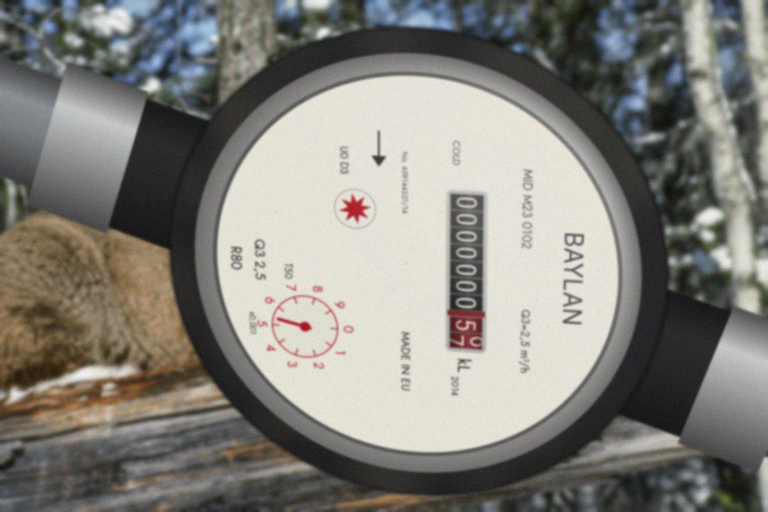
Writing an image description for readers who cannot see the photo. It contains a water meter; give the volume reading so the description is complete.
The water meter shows 0.565 kL
